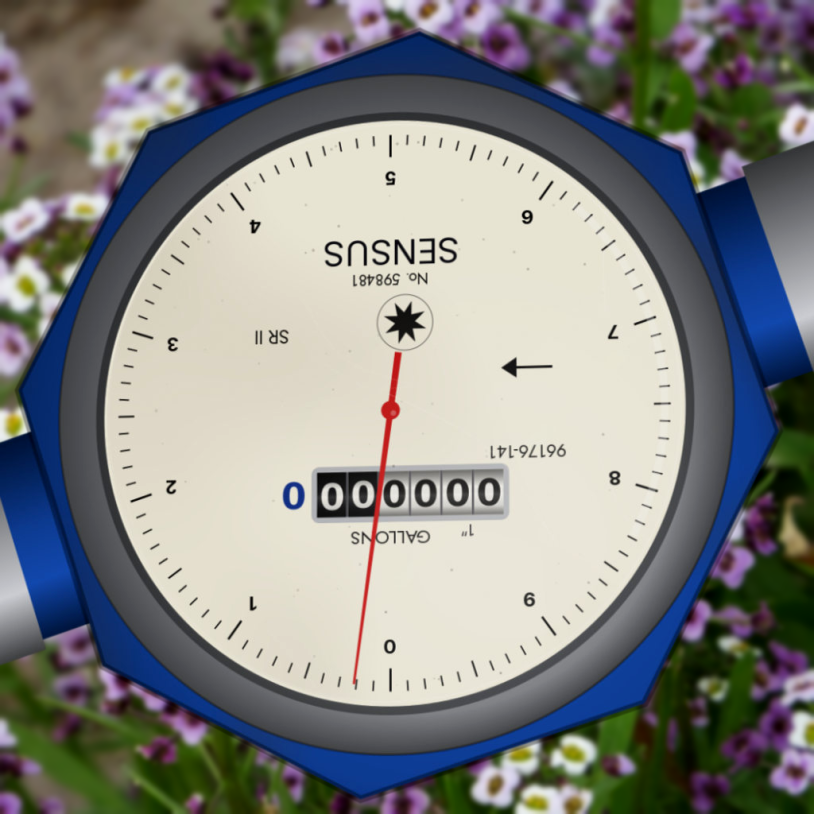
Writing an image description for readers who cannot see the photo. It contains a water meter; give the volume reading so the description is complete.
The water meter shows 0.2 gal
